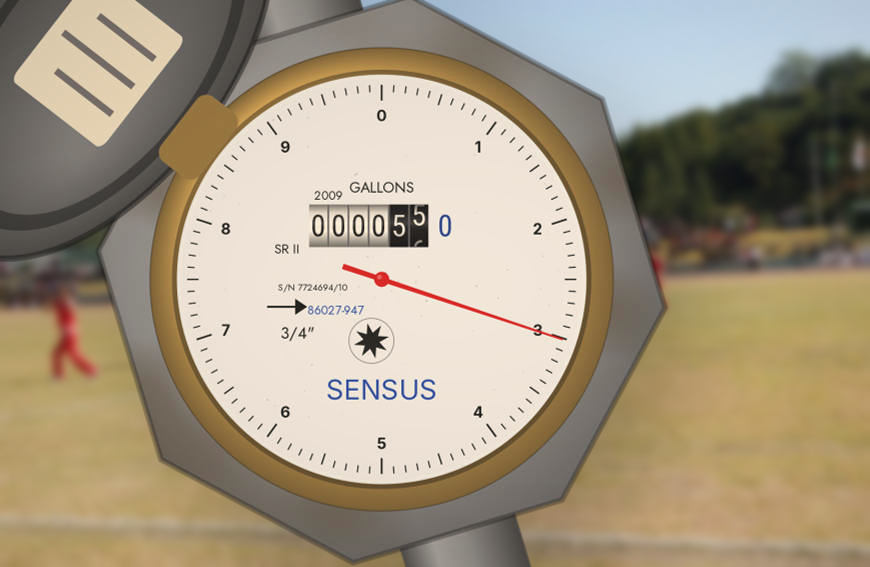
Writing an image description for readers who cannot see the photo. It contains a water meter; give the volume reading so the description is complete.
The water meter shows 553.0 gal
